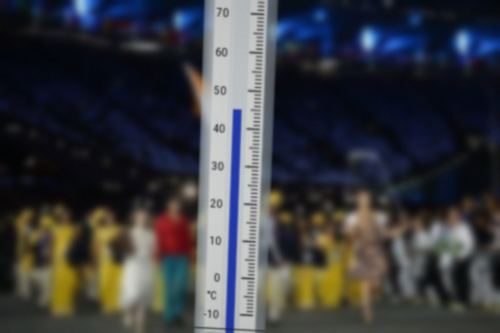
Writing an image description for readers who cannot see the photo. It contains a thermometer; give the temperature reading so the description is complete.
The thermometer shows 45 °C
